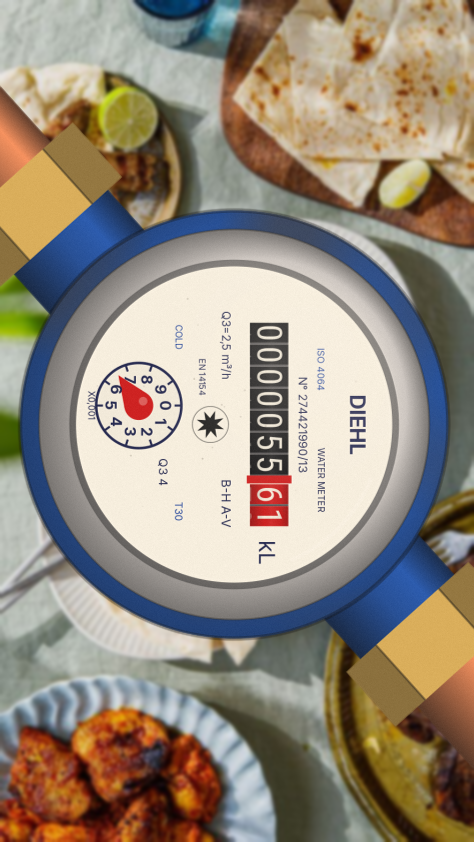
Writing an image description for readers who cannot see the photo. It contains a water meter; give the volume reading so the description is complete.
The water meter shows 55.616 kL
